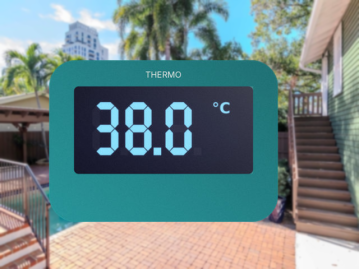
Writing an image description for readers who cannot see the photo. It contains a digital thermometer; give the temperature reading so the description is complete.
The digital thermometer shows 38.0 °C
